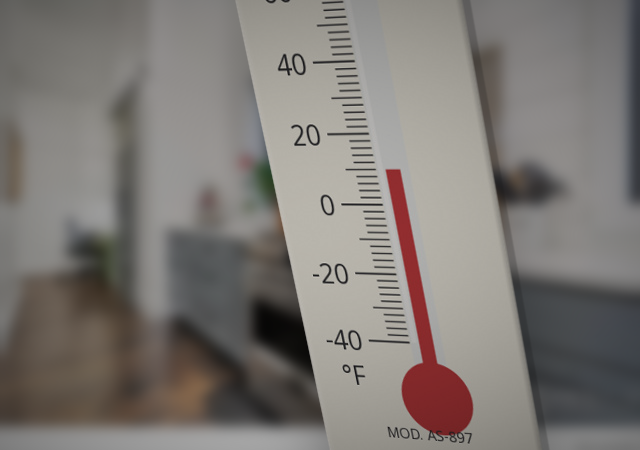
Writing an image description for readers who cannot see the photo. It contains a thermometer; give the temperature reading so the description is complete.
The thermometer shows 10 °F
